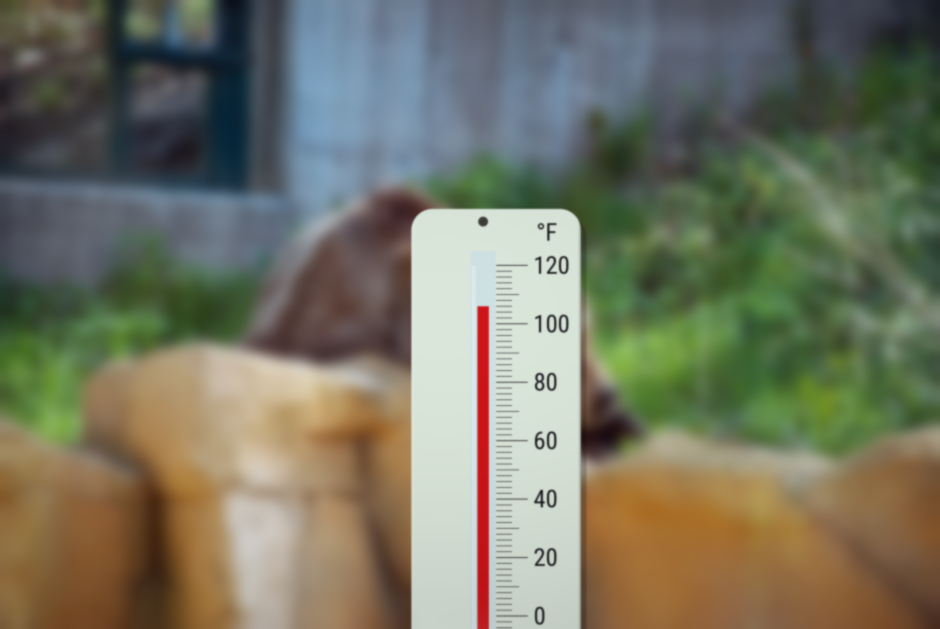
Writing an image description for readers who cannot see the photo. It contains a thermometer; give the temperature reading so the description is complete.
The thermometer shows 106 °F
